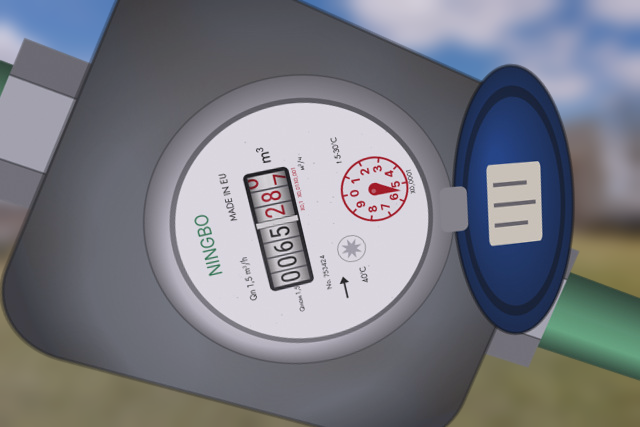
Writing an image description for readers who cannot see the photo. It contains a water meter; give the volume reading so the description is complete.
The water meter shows 65.2865 m³
